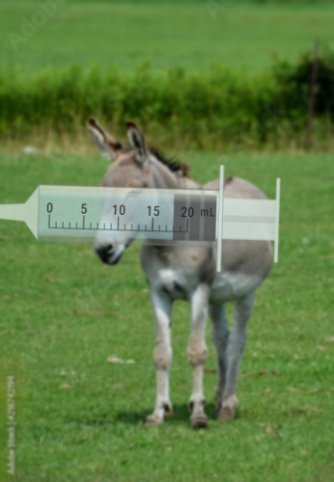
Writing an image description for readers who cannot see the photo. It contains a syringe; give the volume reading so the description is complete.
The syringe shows 18 mL
